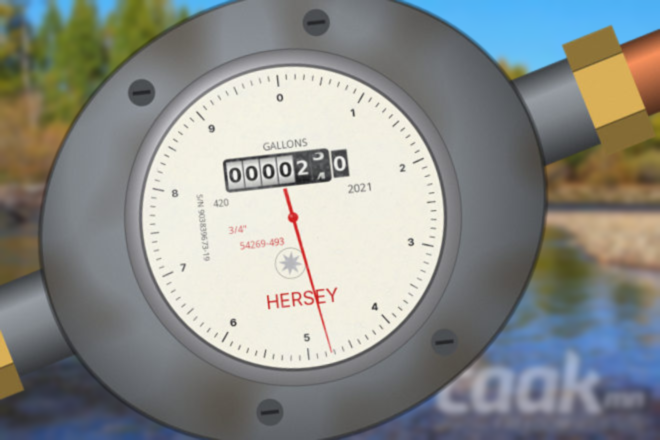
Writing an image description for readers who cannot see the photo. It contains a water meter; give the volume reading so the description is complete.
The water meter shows 234.7 gal
